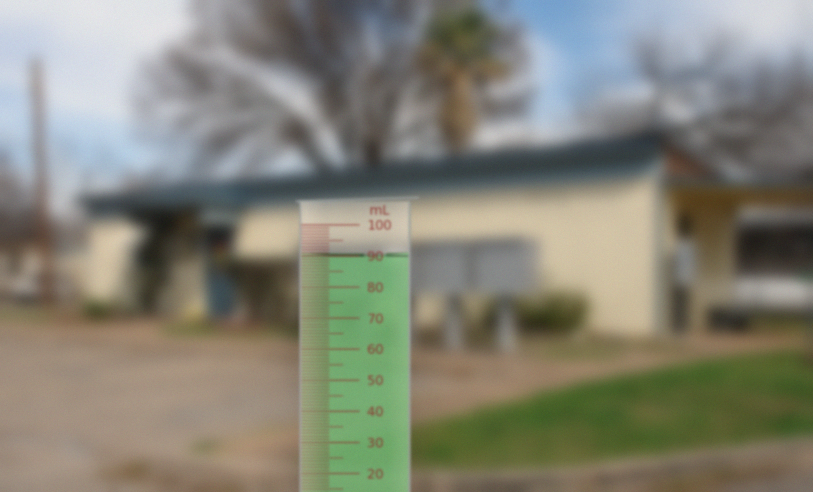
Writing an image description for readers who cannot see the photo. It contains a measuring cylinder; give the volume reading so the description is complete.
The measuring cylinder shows 90 mL
